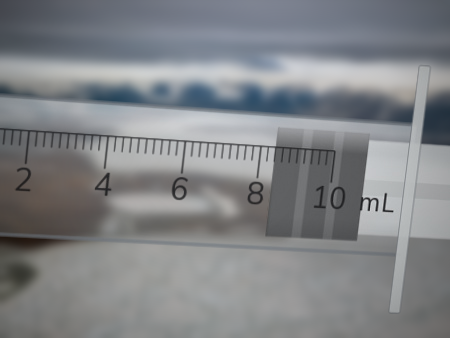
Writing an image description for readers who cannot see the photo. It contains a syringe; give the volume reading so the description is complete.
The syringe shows 8.4 mL
